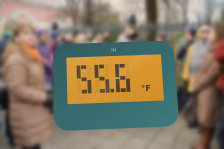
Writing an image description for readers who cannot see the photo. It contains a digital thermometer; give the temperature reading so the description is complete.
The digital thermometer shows 55.6 °F
